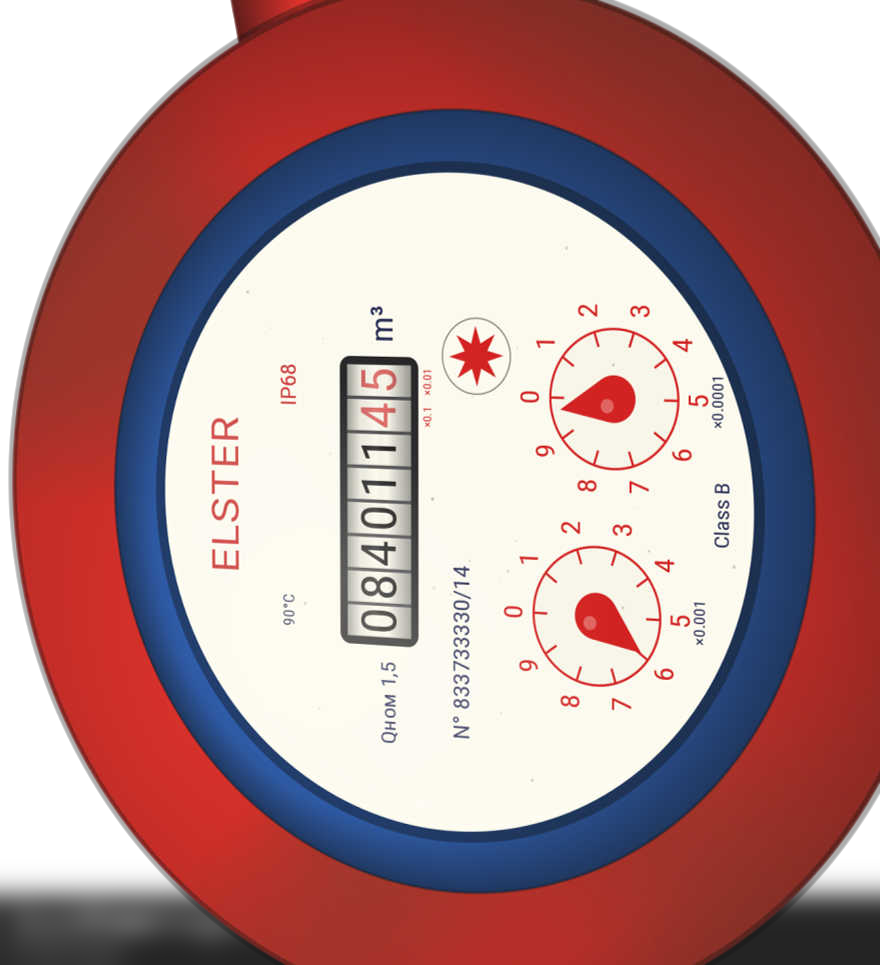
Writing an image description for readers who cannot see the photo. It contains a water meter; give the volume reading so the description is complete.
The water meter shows 84011.4559 m³
